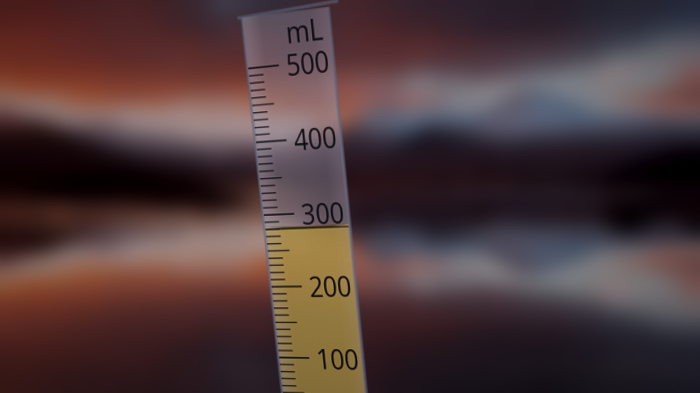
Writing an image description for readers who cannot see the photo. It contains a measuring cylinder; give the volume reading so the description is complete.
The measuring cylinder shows 280 mL
